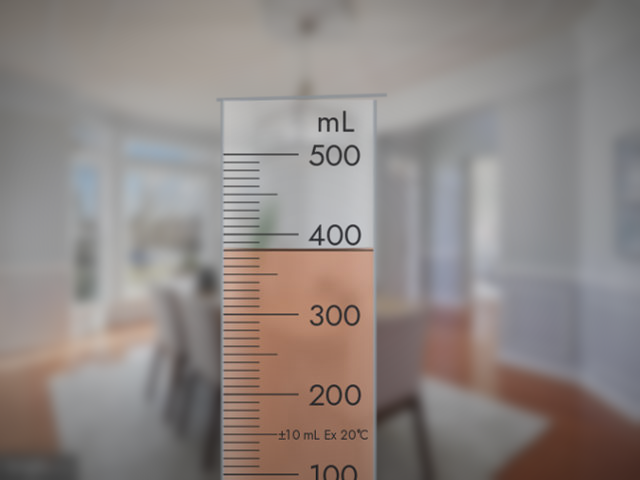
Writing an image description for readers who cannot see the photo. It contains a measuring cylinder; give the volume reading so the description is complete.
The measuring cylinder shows 380 mL
